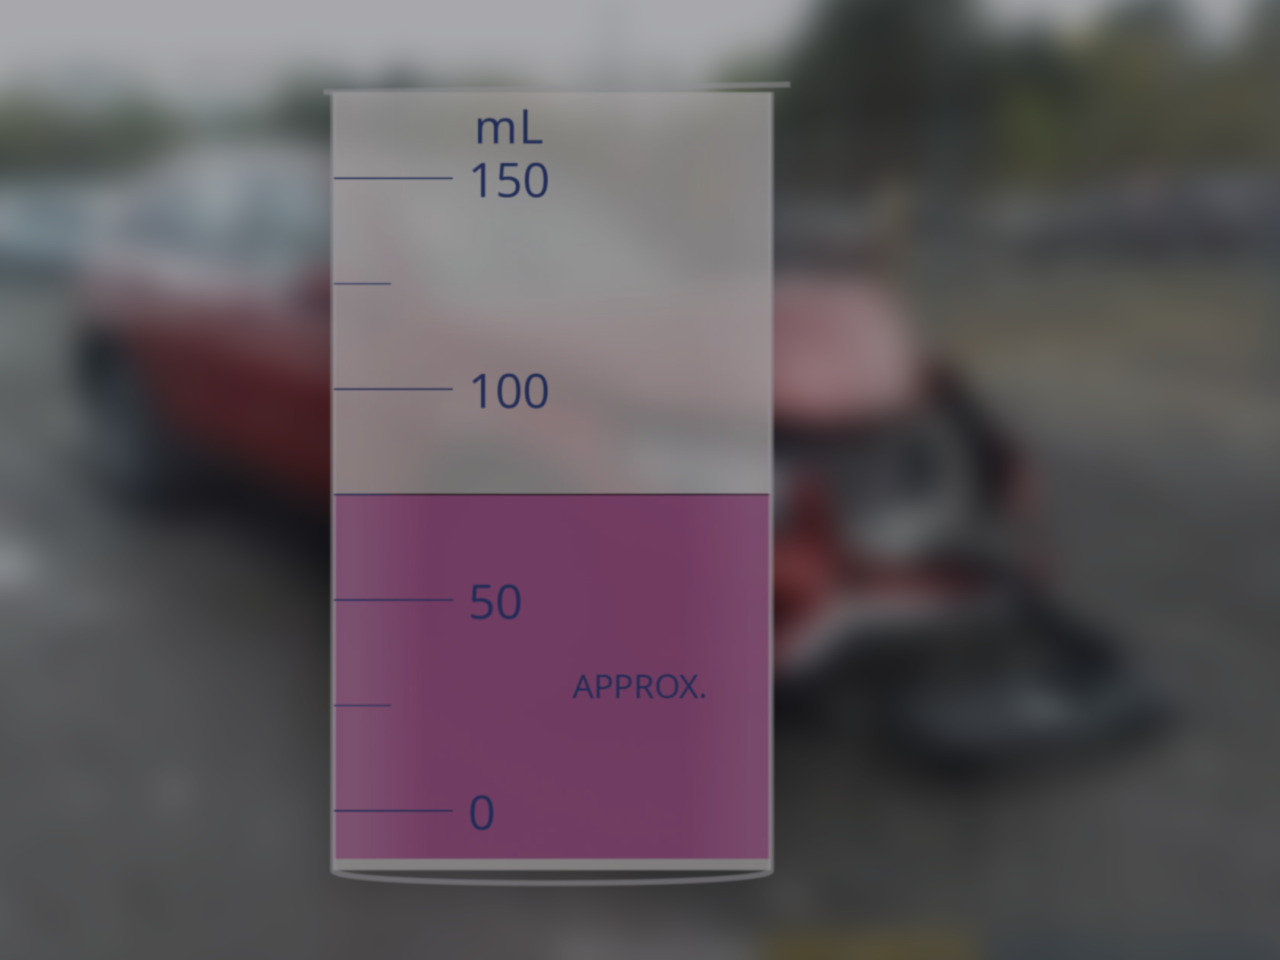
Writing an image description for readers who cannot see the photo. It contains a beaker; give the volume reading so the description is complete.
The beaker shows 75 mL
